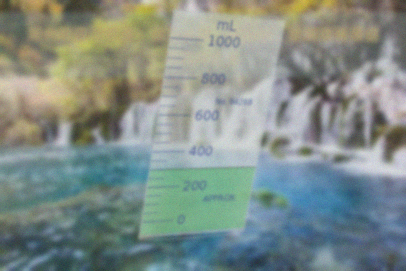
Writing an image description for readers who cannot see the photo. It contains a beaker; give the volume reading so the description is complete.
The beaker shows 300 mL
